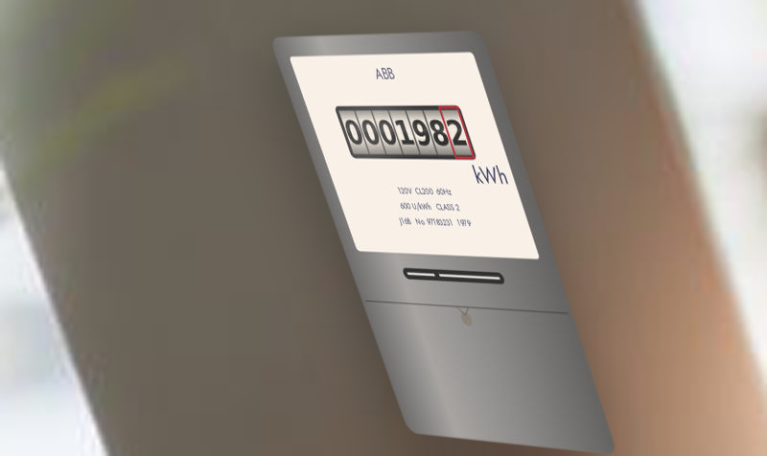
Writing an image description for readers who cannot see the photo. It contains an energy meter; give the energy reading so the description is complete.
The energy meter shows 198.2 kWh
